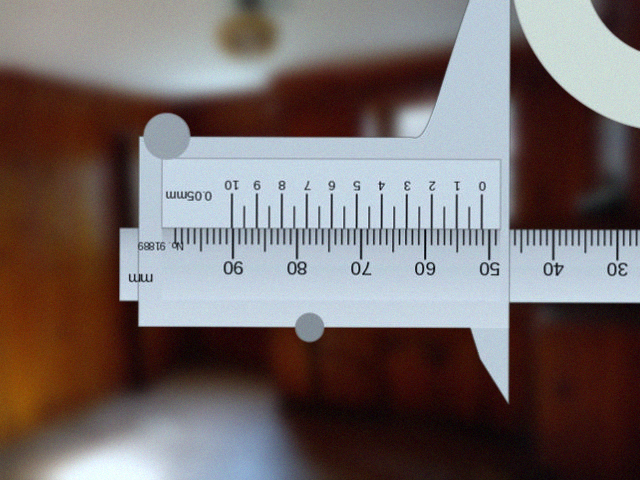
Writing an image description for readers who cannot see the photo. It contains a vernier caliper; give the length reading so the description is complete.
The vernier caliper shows 51.2 mm
